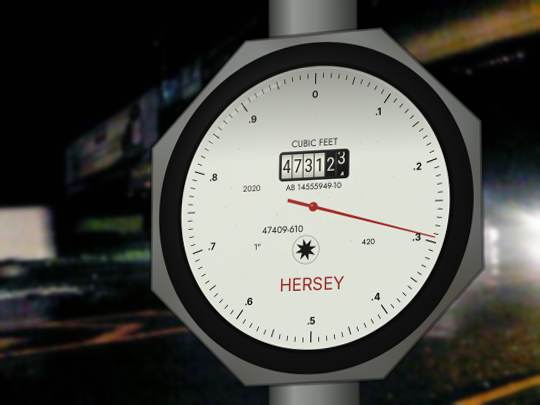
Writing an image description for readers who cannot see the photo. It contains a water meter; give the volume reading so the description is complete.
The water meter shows 473123.29 ft³
